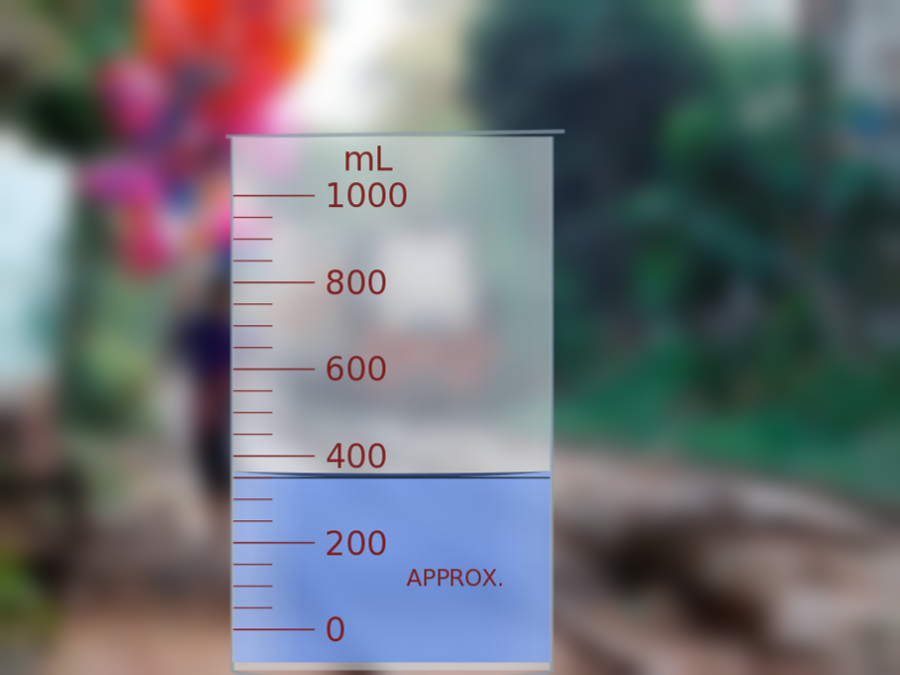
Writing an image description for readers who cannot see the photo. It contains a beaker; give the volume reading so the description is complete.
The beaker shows 350 mL
